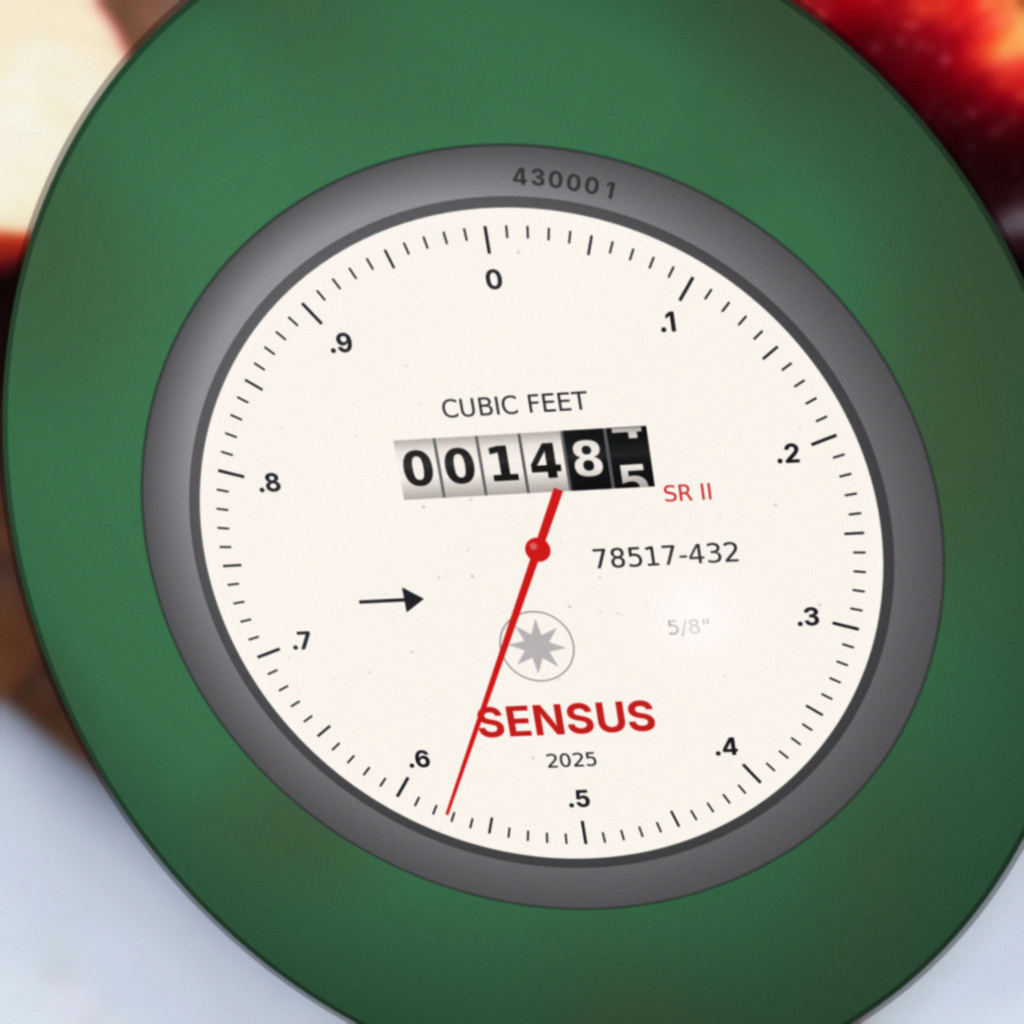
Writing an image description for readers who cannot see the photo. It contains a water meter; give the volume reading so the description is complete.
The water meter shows 1484.57 ft³
